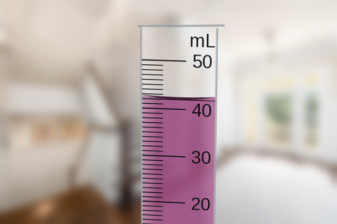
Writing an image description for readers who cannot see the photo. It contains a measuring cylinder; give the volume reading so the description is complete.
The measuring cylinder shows 42 mL
